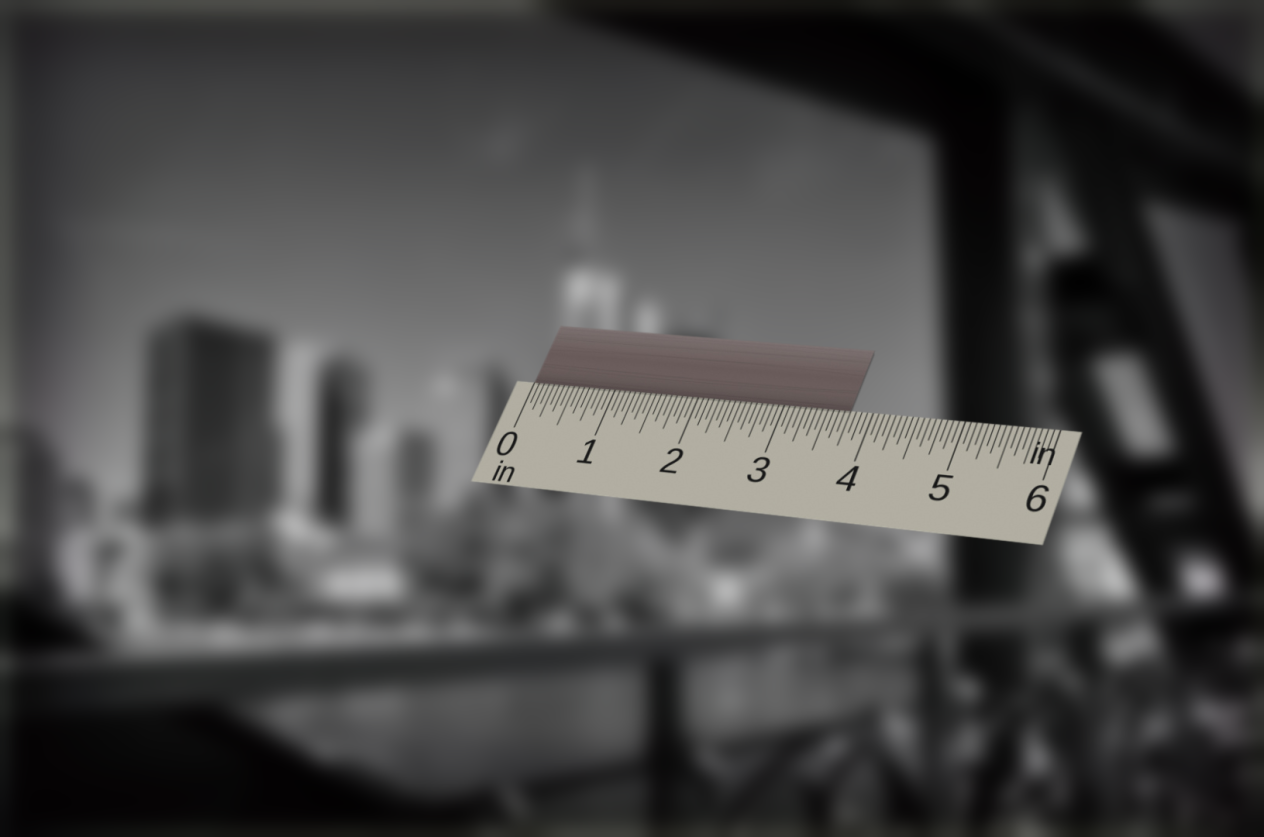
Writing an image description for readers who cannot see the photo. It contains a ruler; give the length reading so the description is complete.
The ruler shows 3.75 in
